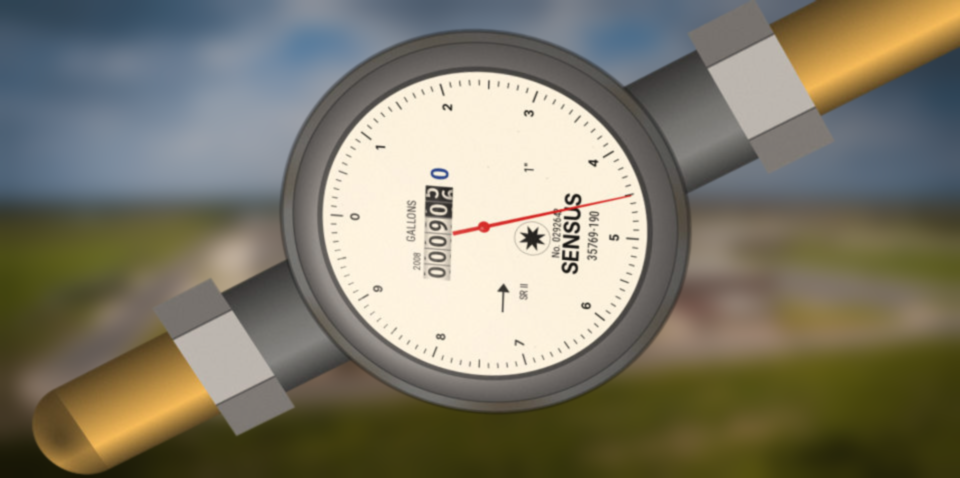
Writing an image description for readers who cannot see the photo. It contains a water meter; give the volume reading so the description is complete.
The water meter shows 9054.5 gal
